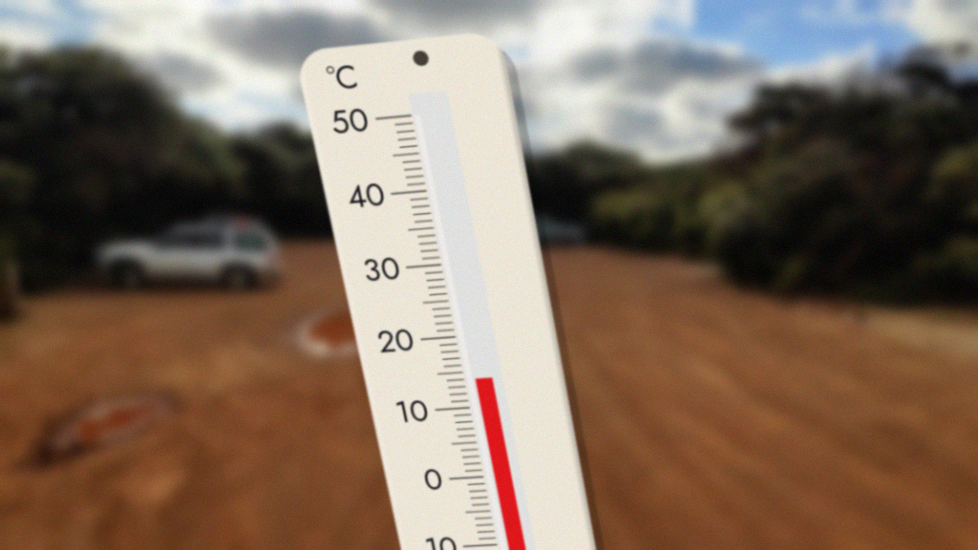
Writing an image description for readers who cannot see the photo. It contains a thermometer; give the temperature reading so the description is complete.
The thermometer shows 14 °C
